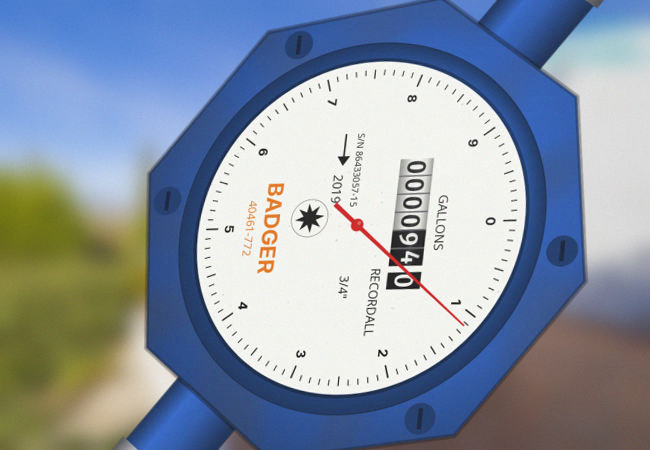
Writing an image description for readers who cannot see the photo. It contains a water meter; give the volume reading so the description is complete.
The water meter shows 941.1 gal
